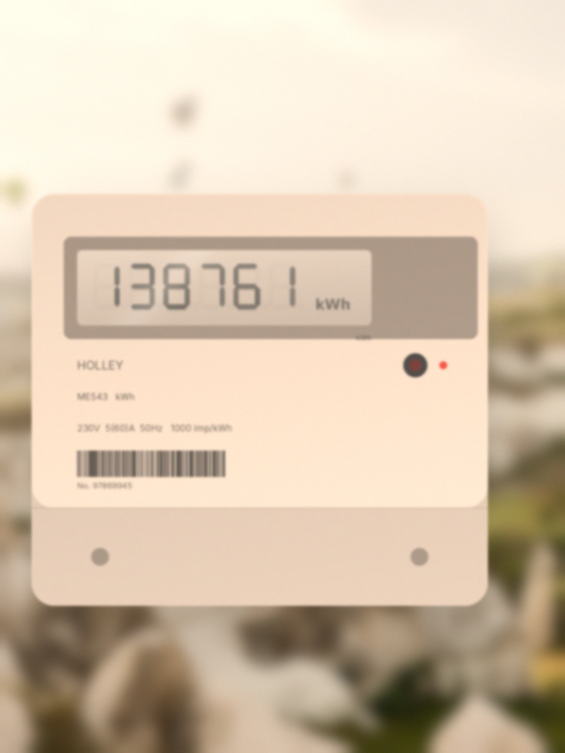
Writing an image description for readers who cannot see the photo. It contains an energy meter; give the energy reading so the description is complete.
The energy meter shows 138761 kWh
